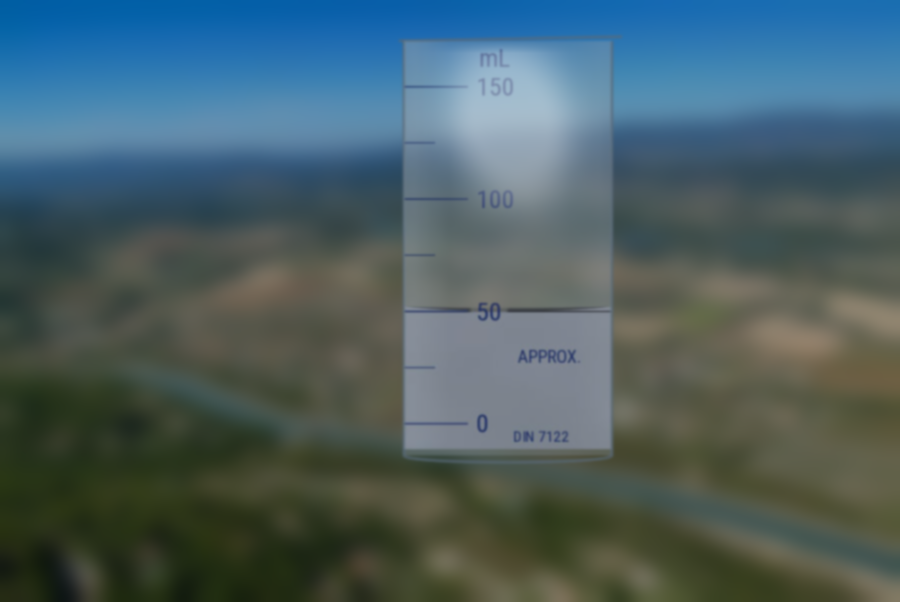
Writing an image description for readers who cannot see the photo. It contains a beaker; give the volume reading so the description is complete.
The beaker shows 50 mL
